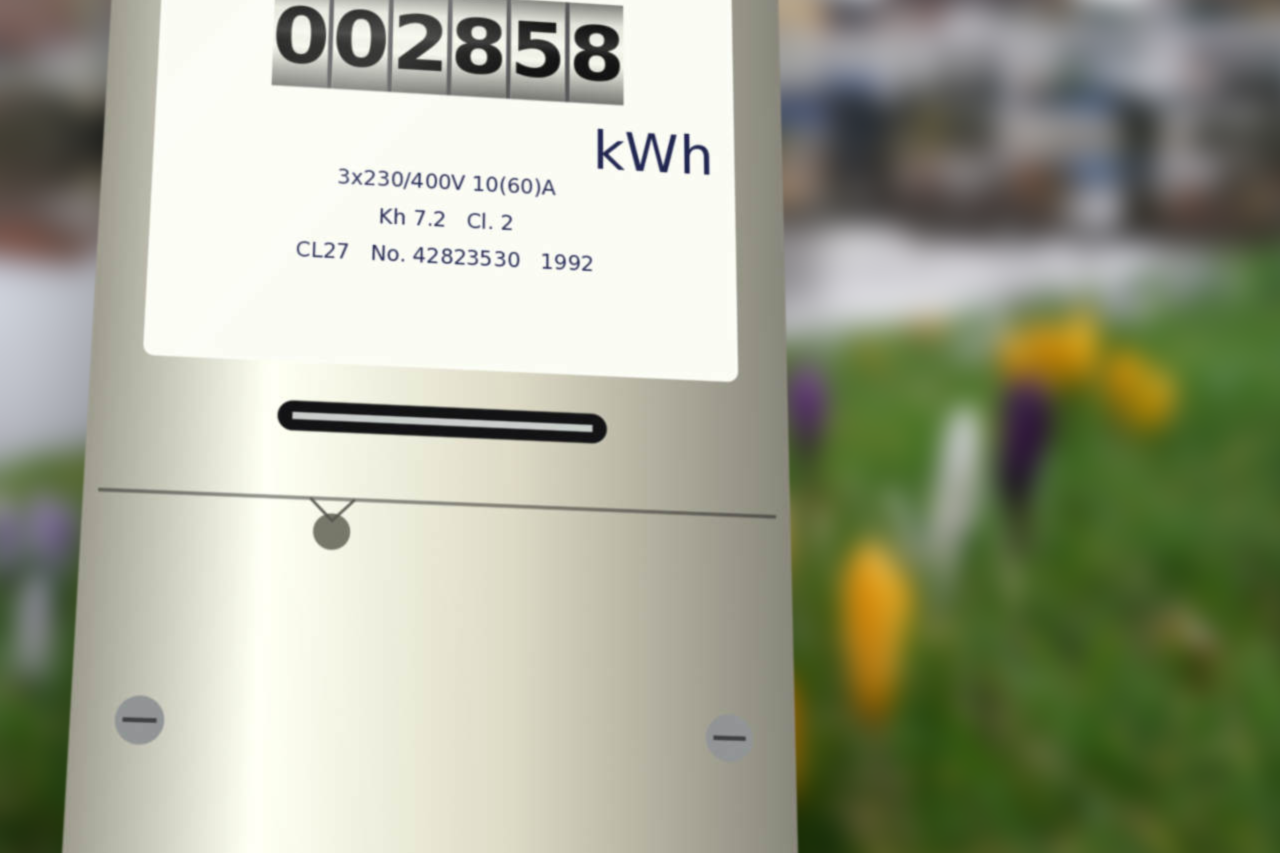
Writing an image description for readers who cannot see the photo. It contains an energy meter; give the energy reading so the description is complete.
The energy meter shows 2858 kWh
